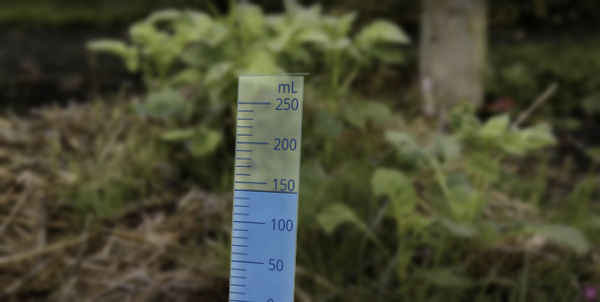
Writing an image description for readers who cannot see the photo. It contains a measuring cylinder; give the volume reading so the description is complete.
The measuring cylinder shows 140 mL
